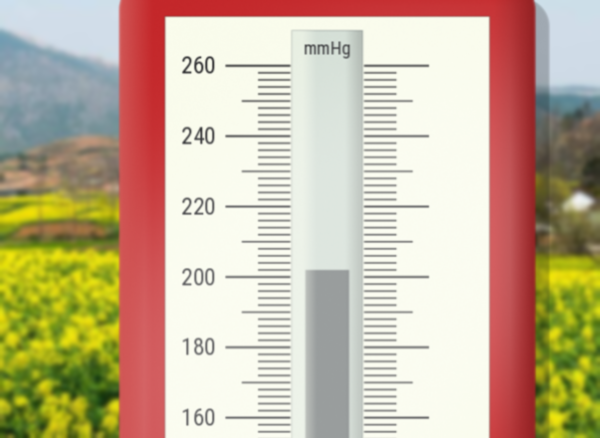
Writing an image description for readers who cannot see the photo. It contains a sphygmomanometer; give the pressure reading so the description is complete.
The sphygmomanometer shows 202 mmHg
